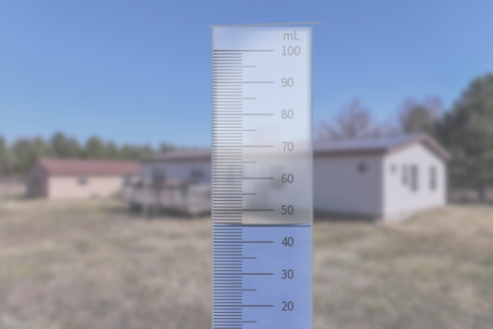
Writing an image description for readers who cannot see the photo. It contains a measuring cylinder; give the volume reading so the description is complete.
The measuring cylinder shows 45 mL
